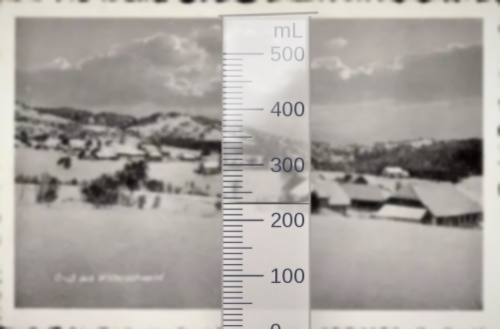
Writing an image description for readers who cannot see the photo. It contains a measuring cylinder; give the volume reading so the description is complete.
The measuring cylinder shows 230 mL
